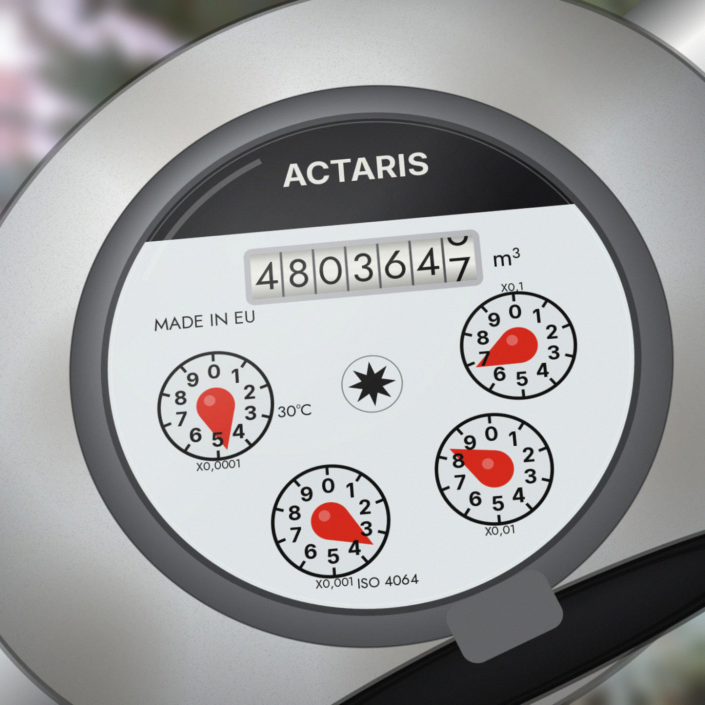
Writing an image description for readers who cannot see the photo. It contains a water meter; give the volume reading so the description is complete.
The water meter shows 4803646.6834 m³
